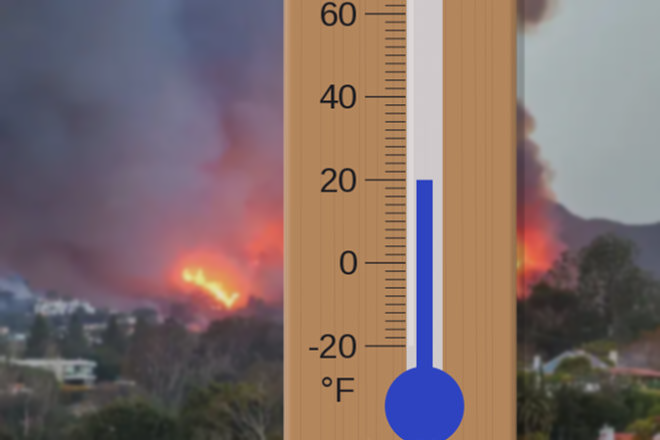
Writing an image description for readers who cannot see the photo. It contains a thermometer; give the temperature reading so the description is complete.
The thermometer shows 20 °F
